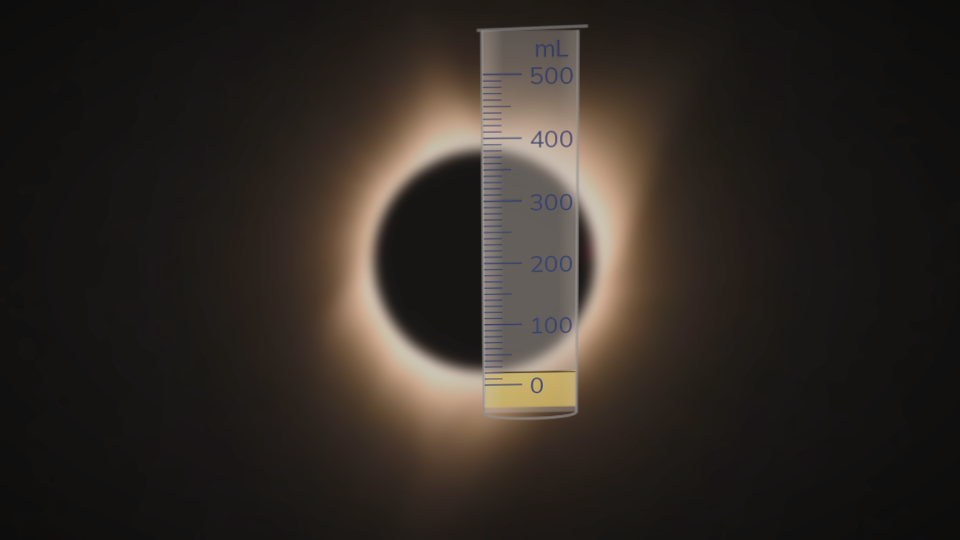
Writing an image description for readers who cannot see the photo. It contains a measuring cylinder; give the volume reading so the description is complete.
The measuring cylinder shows 20 mL
